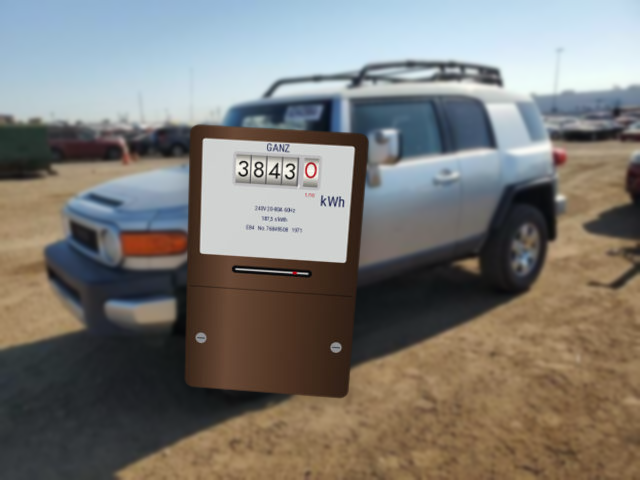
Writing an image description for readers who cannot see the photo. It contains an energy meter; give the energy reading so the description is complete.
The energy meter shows 3843.0 kWh
